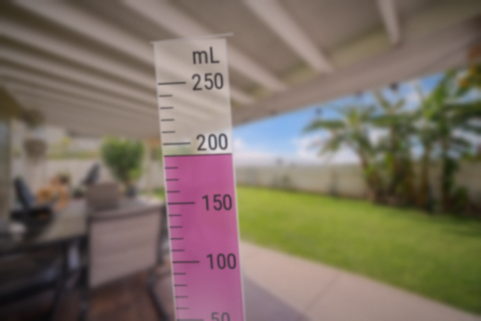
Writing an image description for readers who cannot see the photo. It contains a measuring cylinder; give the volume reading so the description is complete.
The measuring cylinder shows 190 mL
